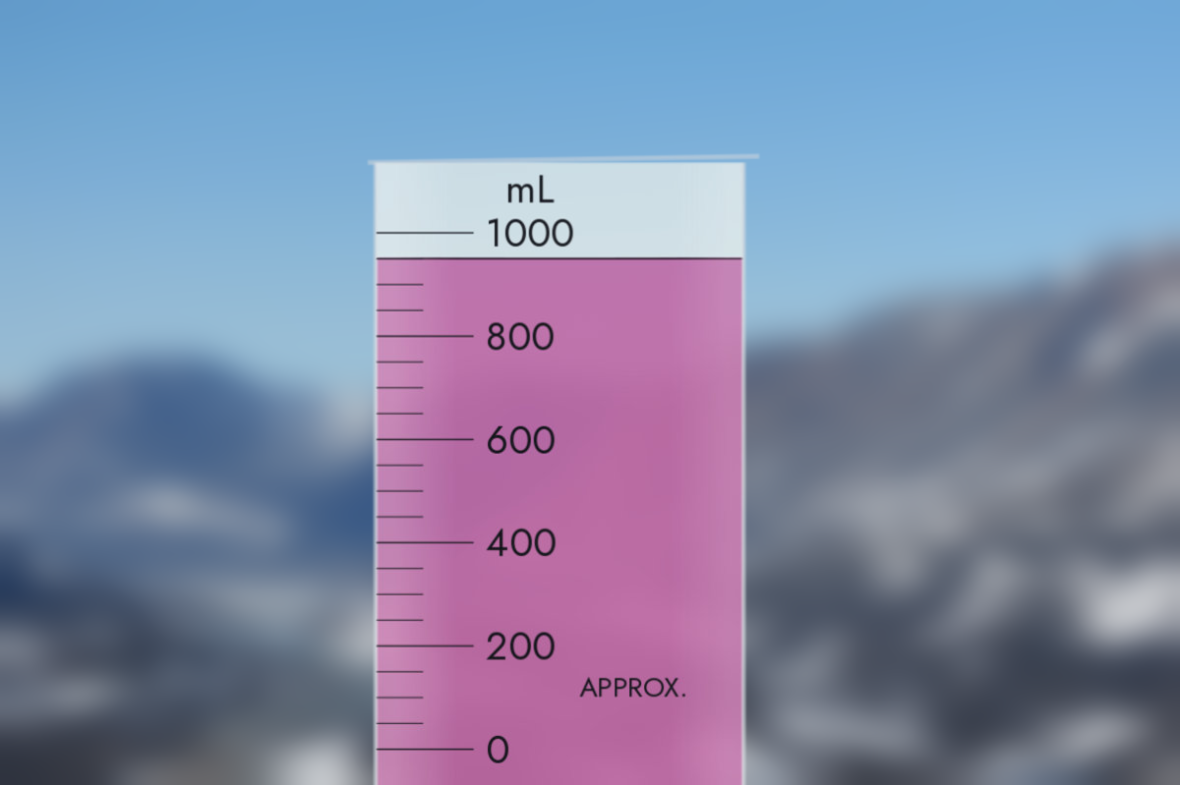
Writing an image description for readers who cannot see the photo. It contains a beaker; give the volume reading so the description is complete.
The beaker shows 950 mL
